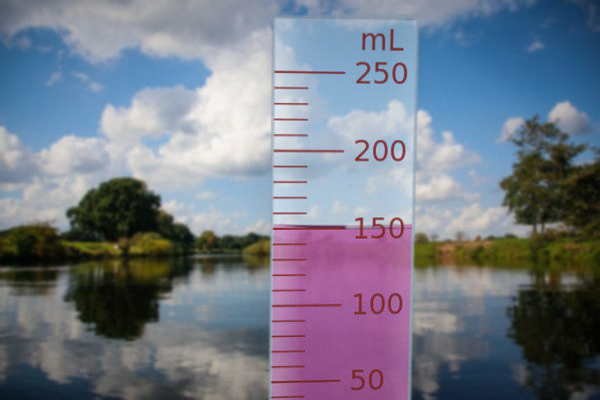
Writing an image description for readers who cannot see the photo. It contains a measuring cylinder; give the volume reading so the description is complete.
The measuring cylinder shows 150 mL
